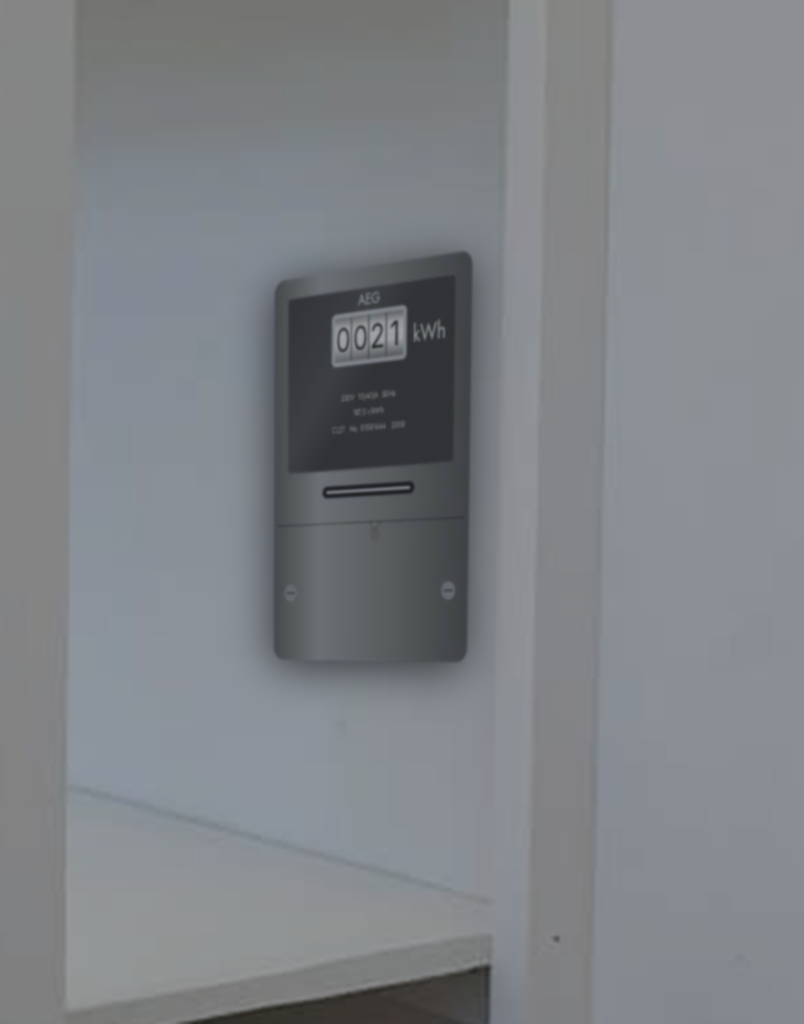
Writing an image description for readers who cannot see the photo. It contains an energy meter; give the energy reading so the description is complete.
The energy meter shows 21 kWh
